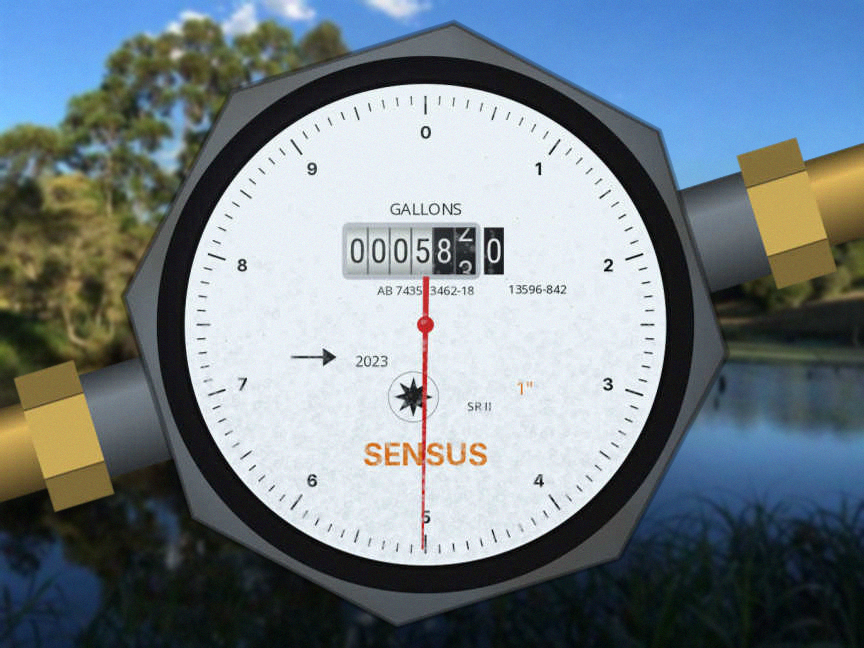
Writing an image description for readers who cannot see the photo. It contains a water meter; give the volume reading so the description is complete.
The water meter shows 5825.0 gal
